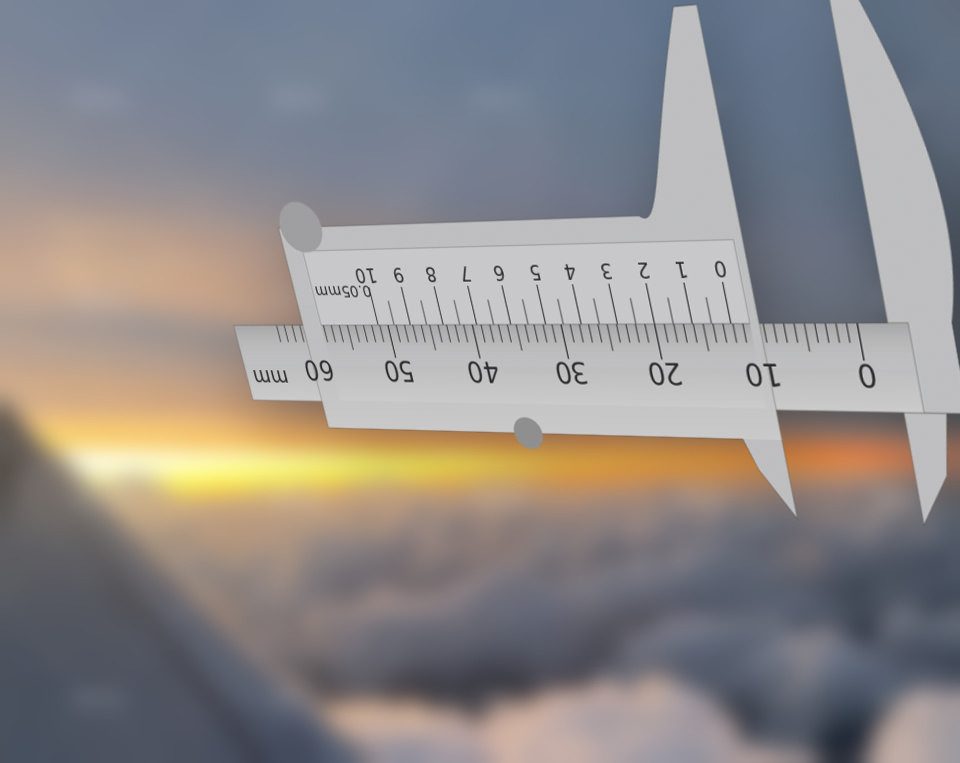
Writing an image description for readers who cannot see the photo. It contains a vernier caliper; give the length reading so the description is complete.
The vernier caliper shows 12.2 mm
